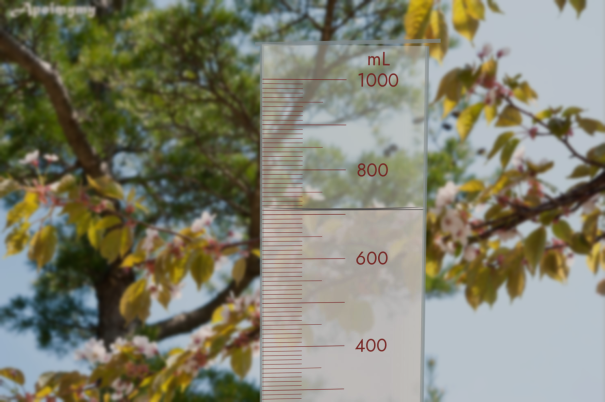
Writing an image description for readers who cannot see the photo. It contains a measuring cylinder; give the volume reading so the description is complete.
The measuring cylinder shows 710 mL
